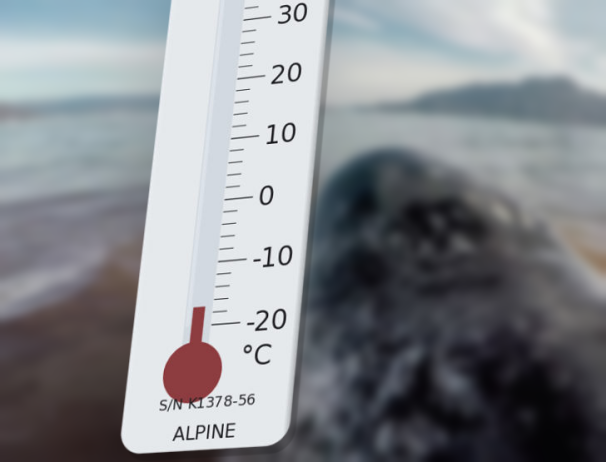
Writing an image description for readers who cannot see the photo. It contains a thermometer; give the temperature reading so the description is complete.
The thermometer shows -17 °C
